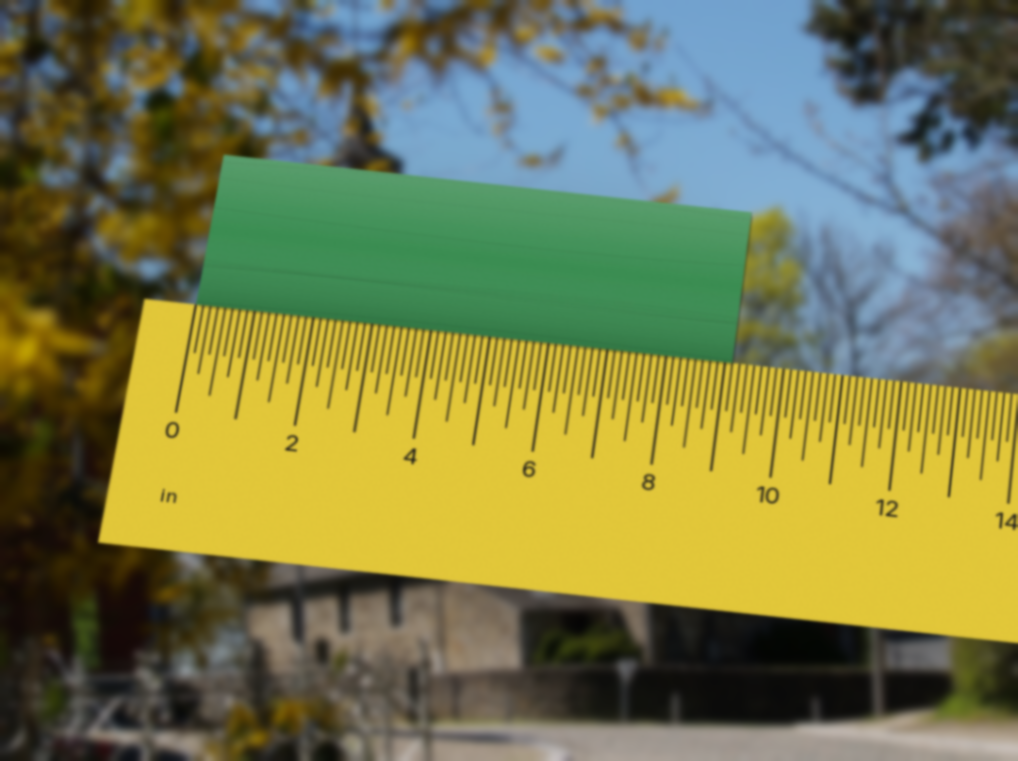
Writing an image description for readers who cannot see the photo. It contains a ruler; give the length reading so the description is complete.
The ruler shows 9.125 in
